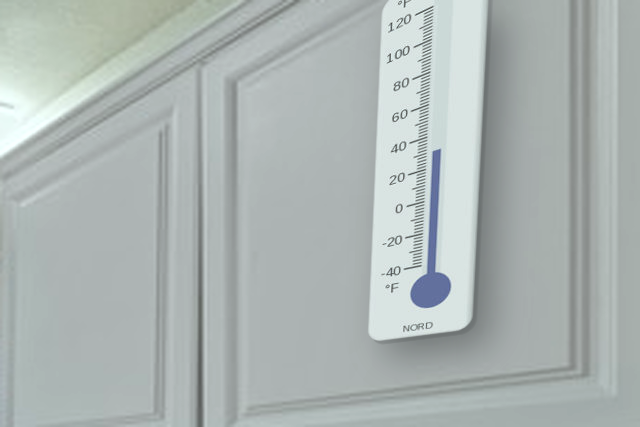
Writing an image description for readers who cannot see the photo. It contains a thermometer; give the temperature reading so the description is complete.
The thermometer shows 30 °F
